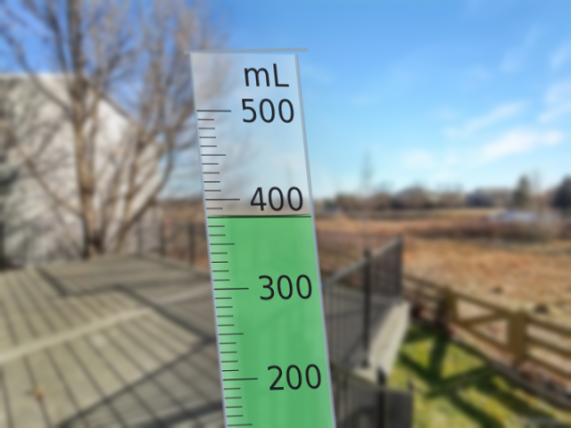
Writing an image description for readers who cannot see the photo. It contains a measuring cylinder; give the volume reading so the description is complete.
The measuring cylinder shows 380 mL
